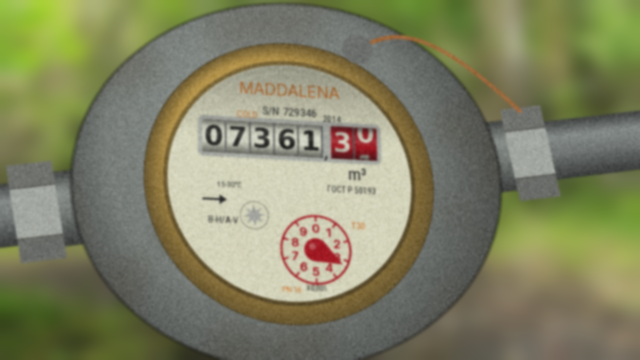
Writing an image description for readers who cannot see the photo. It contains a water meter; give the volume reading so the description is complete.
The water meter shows 7361.303 m³
